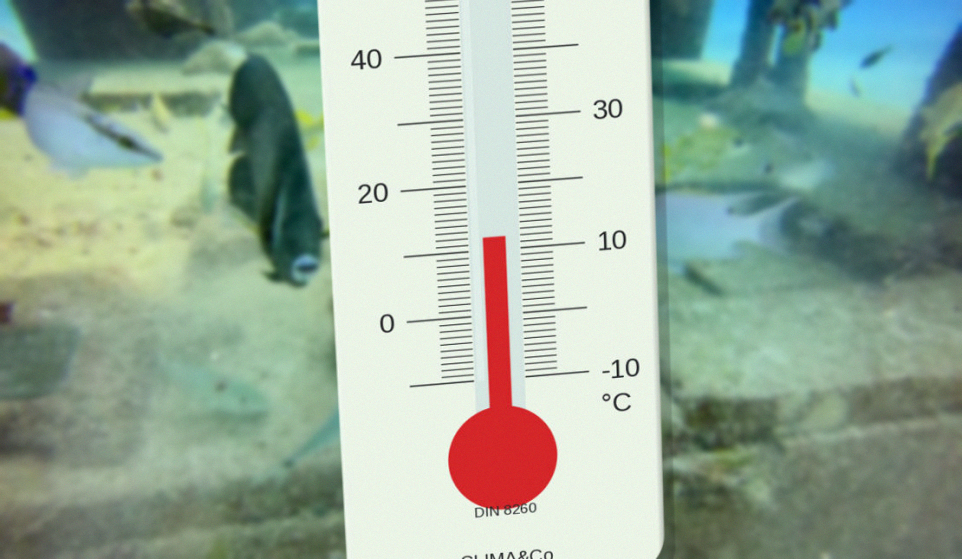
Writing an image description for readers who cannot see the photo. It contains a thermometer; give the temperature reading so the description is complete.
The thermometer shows 12 °C
